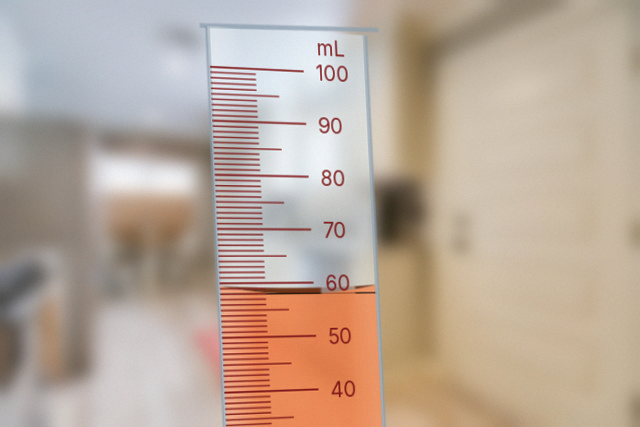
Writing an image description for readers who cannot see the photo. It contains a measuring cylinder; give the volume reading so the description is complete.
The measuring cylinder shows 58 mL
